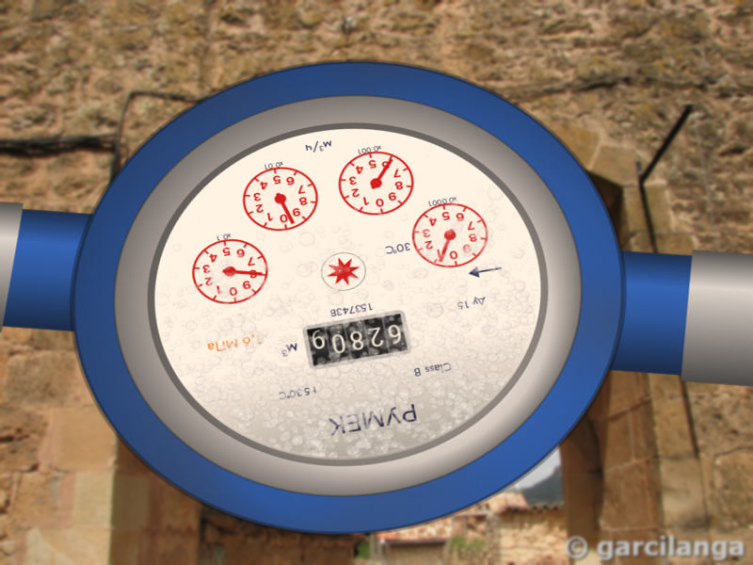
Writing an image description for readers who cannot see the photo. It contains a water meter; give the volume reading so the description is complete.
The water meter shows 62808.7960 m³
